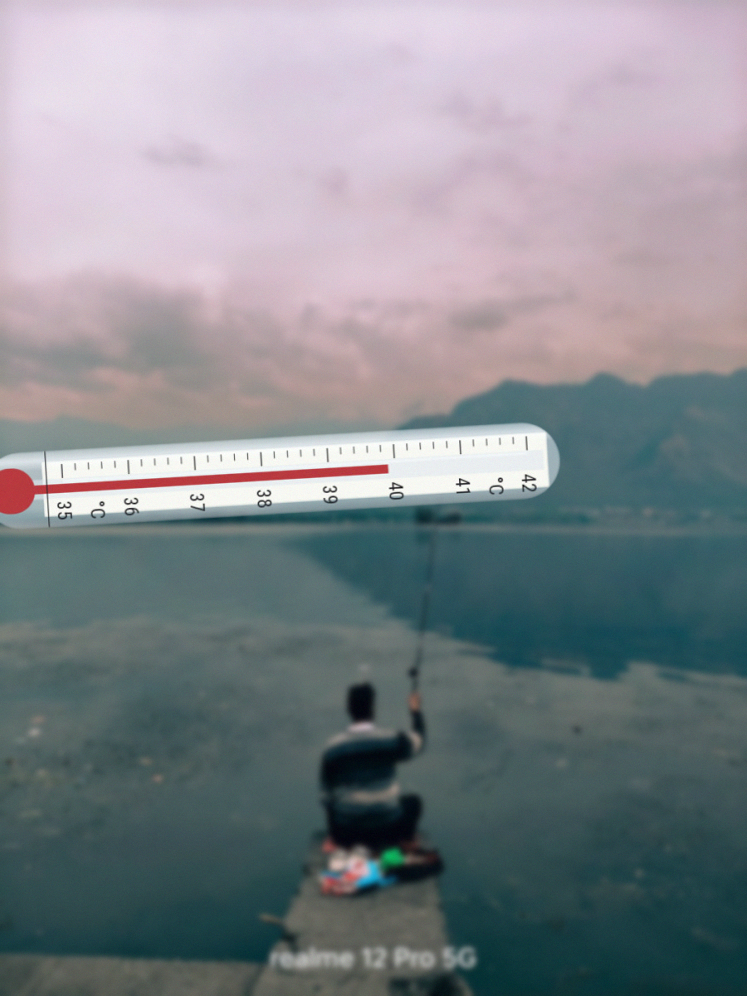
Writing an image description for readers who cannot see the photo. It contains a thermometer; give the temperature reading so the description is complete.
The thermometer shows 39.9 °C
